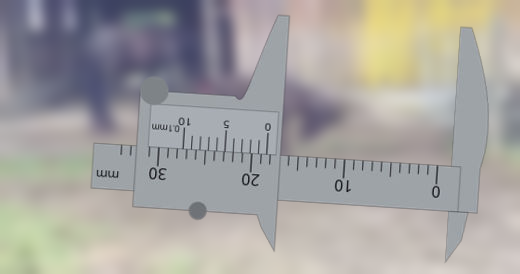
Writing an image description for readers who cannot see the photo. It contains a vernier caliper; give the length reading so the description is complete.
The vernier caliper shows 18.4 mm
